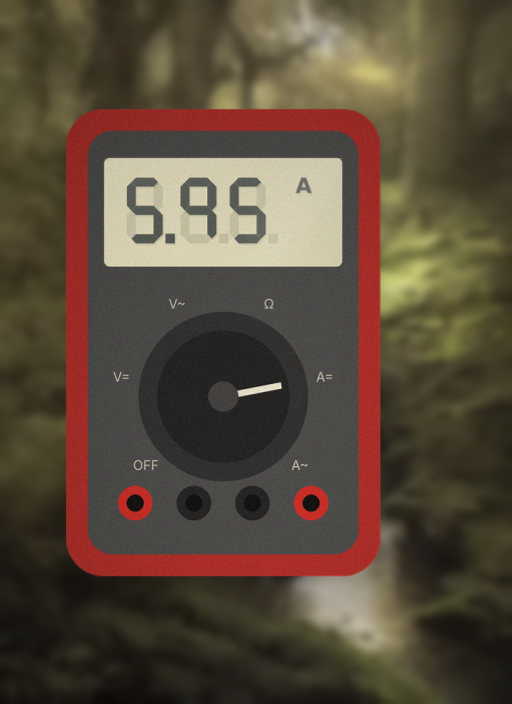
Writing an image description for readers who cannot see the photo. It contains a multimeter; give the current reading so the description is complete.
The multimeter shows 5.95 A
